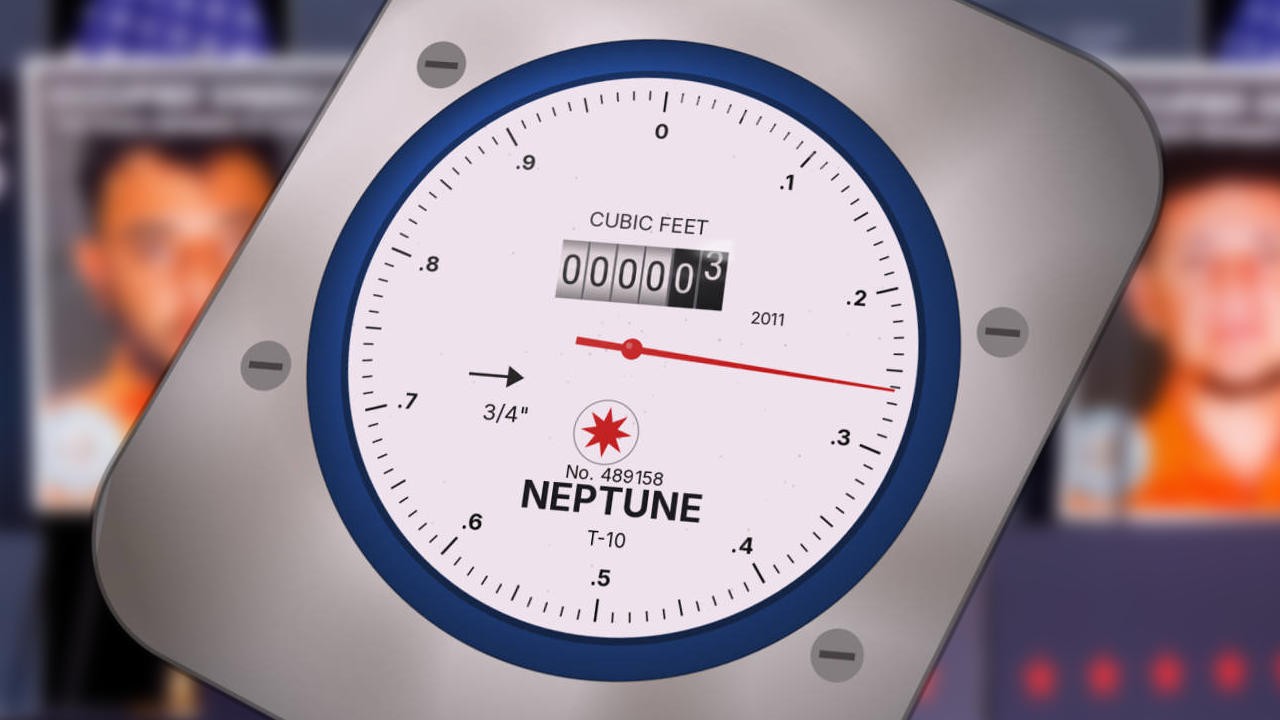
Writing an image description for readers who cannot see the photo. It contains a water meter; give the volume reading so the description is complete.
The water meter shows 3.26 ft³
